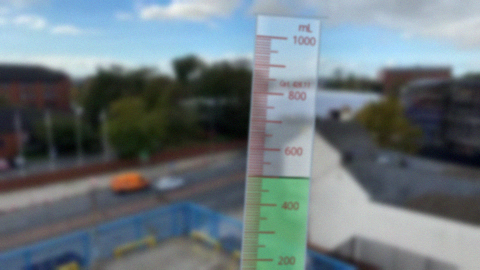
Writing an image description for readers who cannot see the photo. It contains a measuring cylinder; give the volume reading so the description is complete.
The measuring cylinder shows 500 mL
